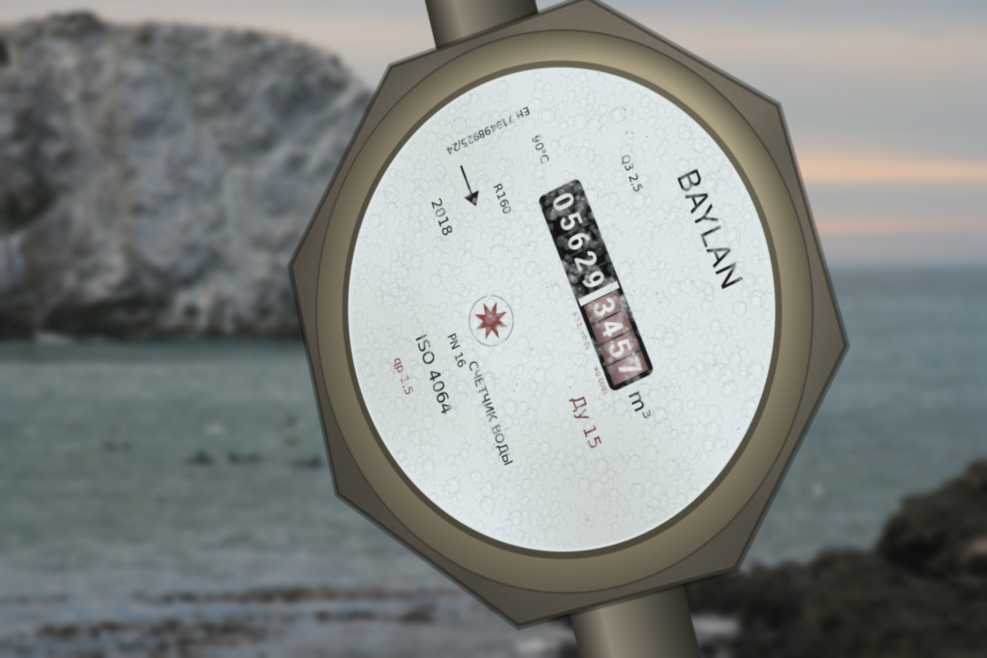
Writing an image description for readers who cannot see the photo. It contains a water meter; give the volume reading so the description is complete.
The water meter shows 5629.3457 m³
